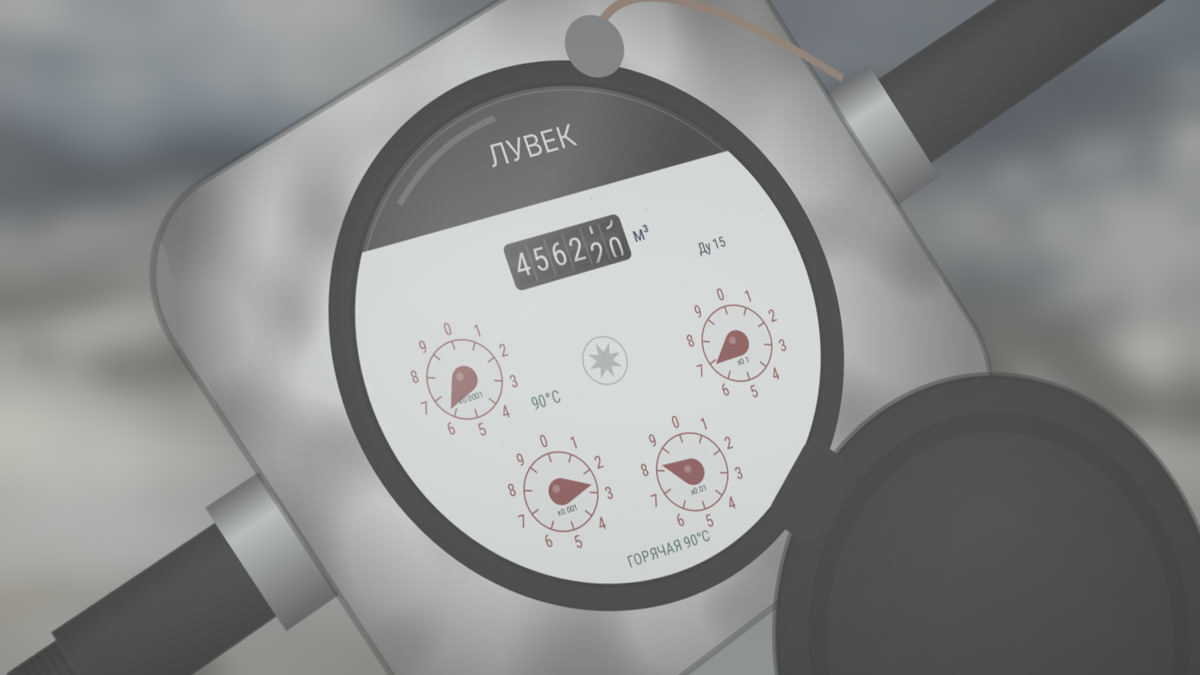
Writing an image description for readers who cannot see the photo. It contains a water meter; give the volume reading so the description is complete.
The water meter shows 456219.6826 m³
